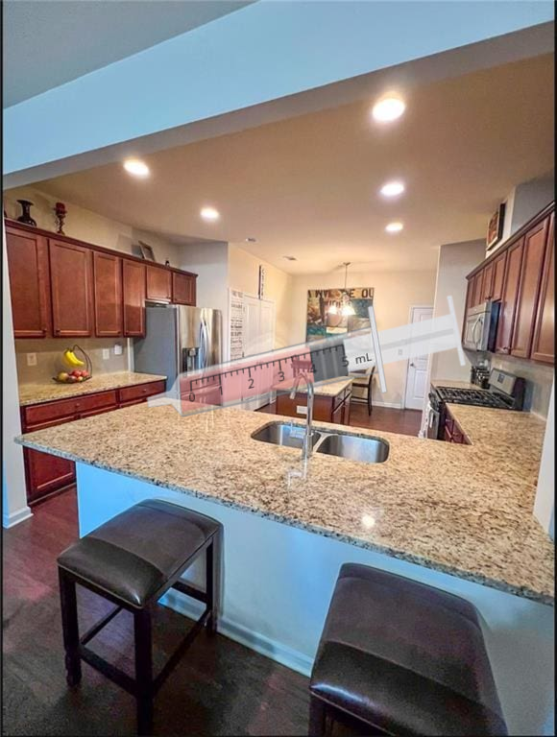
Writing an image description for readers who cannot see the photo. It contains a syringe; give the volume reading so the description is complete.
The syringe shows 4 mL
